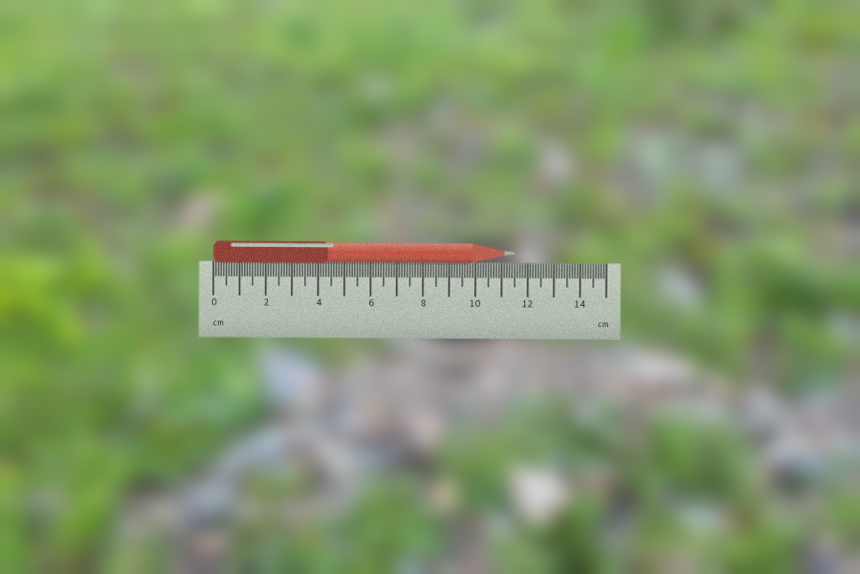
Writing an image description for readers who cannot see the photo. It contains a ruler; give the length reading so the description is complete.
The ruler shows 11.5 cm
